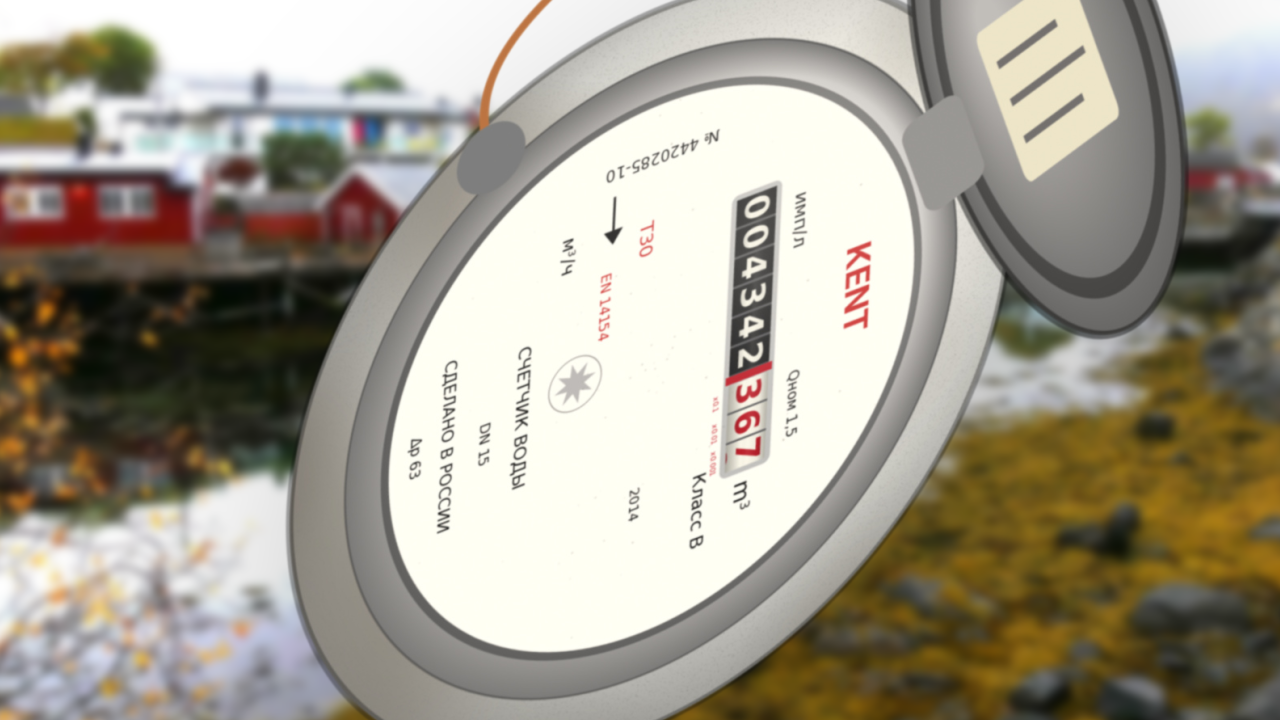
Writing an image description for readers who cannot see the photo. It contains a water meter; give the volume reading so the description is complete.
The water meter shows 4342.367 m³
